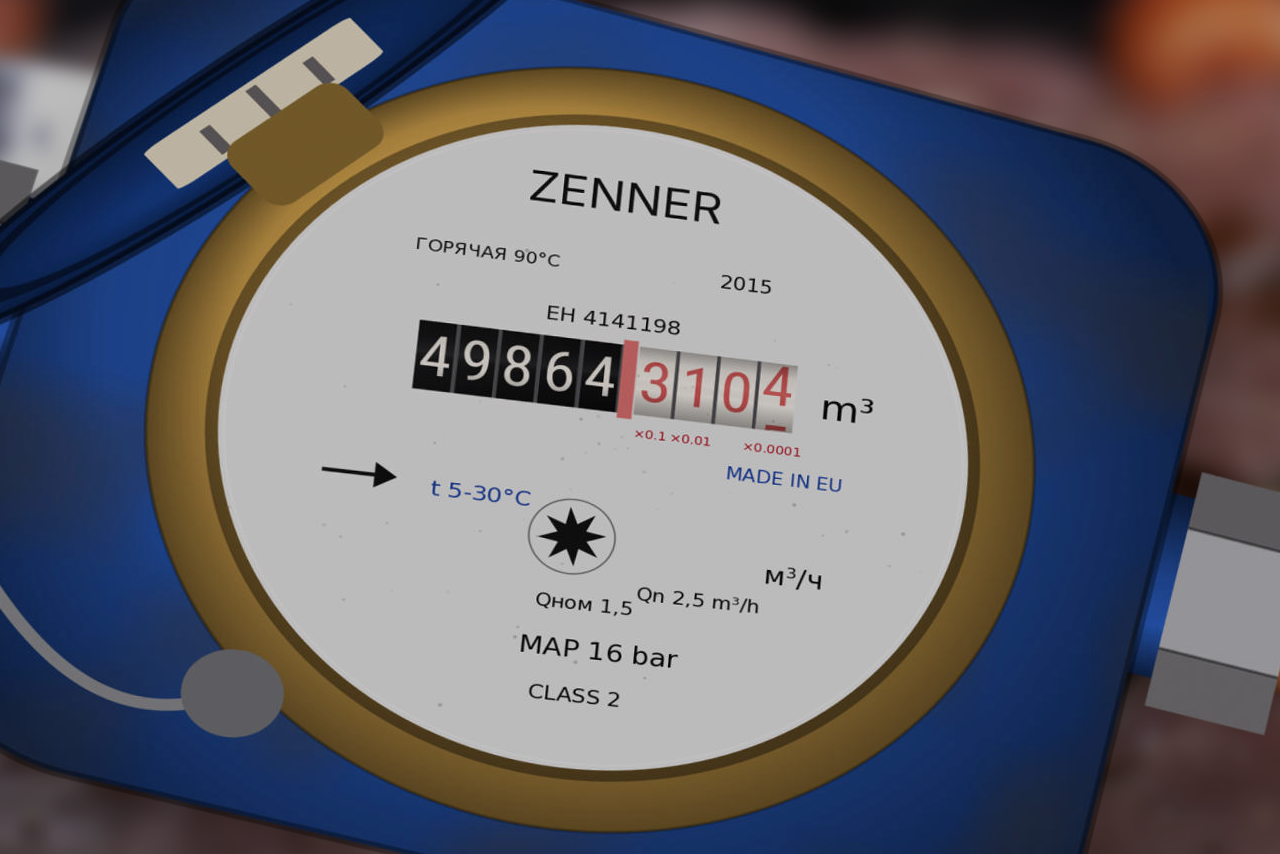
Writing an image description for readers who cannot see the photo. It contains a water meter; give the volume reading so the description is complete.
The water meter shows 49864.3104 m³
